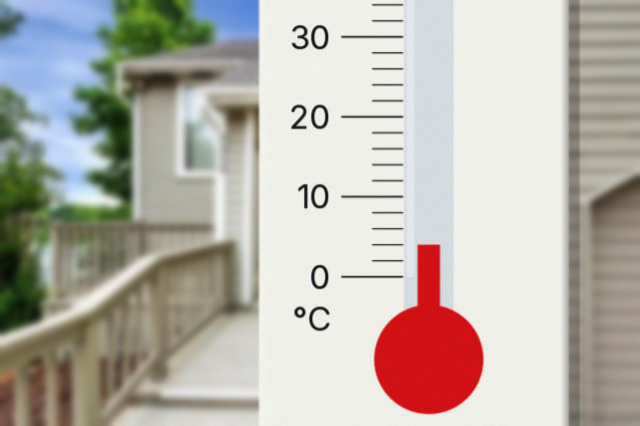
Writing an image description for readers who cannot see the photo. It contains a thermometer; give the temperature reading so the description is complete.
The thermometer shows 4 °C
